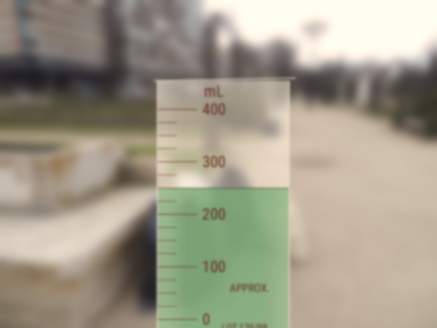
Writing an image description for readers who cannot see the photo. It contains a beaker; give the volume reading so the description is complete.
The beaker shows 250 mL
